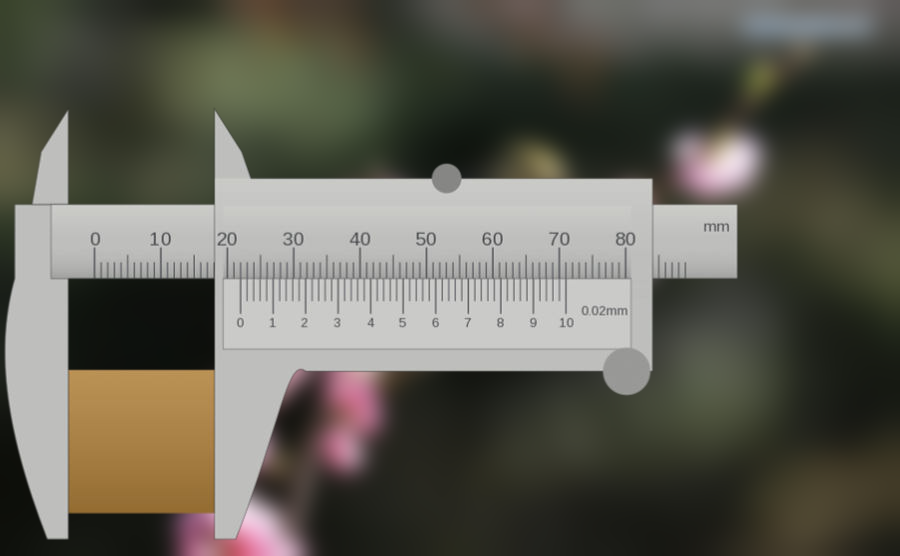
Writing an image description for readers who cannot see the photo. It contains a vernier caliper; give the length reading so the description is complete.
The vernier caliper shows 22.0 mm
